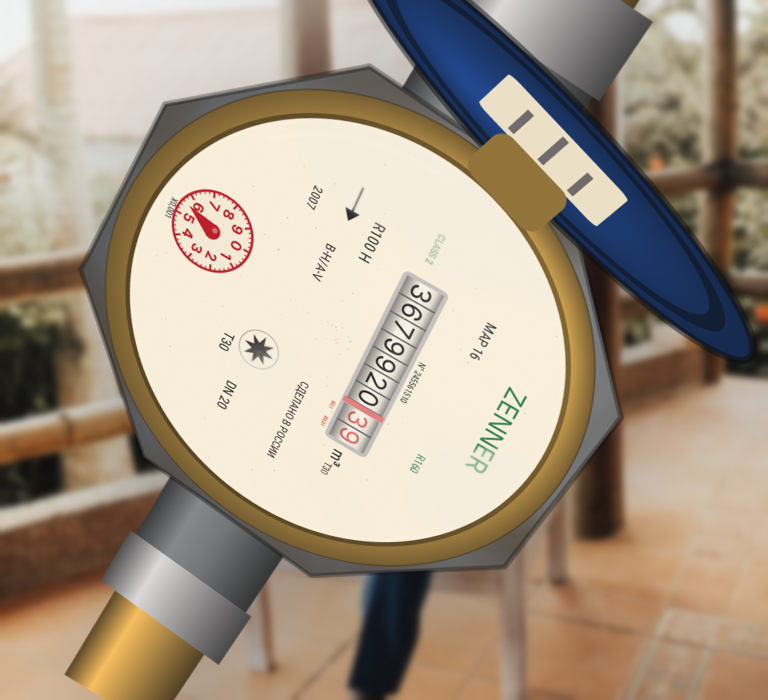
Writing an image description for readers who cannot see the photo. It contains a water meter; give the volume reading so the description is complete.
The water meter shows 3679920.395 m³
